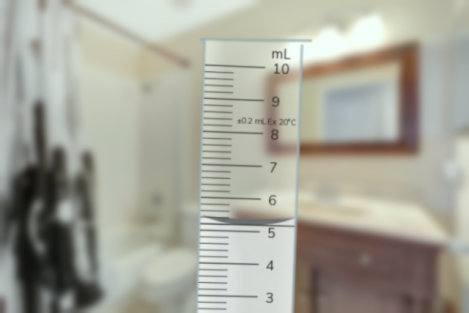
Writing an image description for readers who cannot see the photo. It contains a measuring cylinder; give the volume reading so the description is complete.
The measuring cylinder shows 5.2 mL
